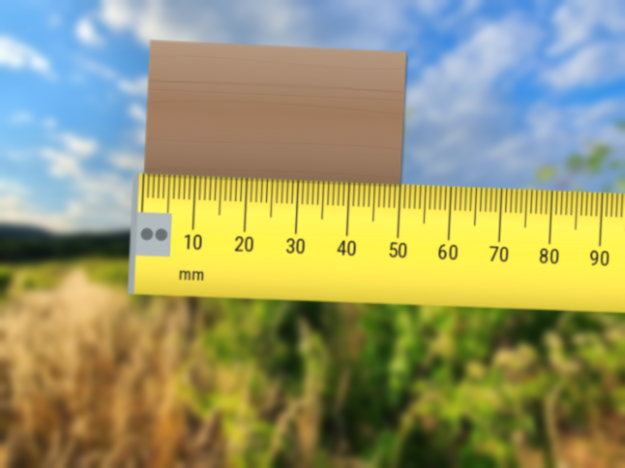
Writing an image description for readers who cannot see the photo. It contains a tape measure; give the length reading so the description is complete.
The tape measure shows 50 mm
